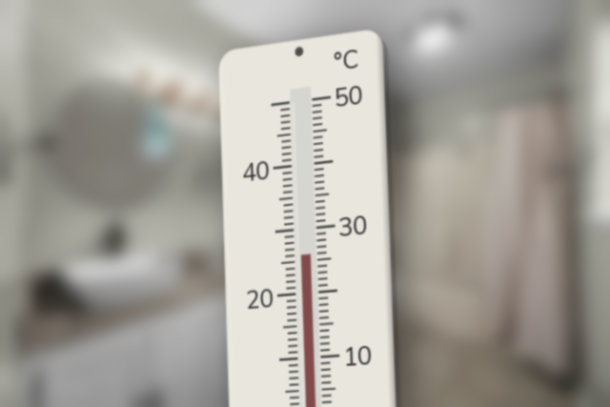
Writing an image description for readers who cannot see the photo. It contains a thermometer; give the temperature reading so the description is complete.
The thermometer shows 26 °C
